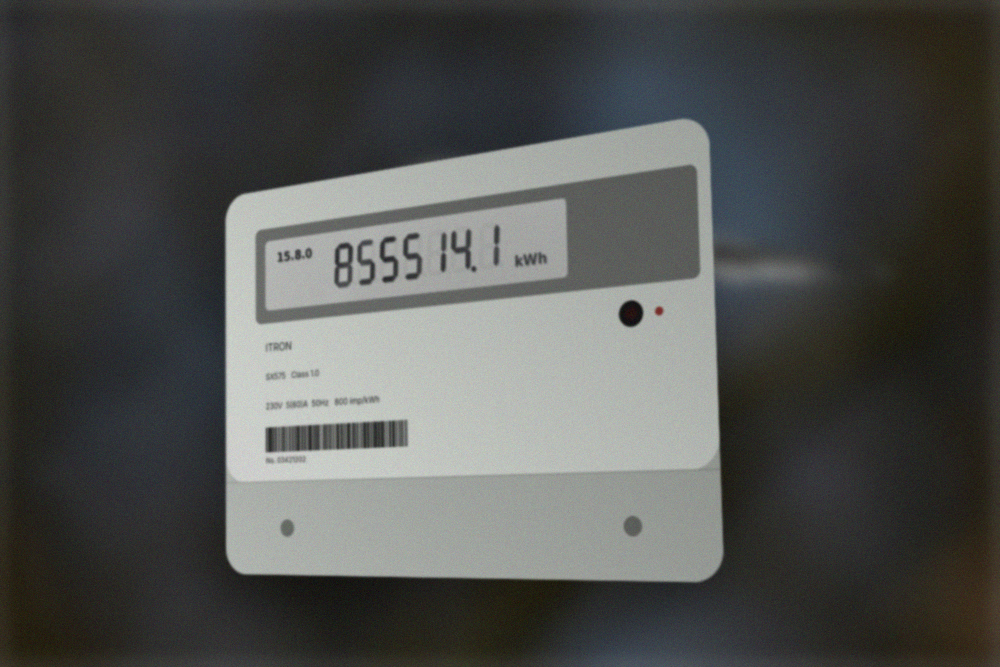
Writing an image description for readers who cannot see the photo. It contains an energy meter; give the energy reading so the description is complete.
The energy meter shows 855514.1 kWh
